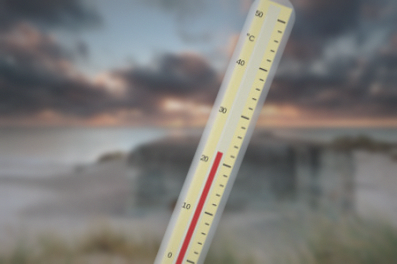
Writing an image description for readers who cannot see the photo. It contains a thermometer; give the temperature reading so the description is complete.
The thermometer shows 22 °C
